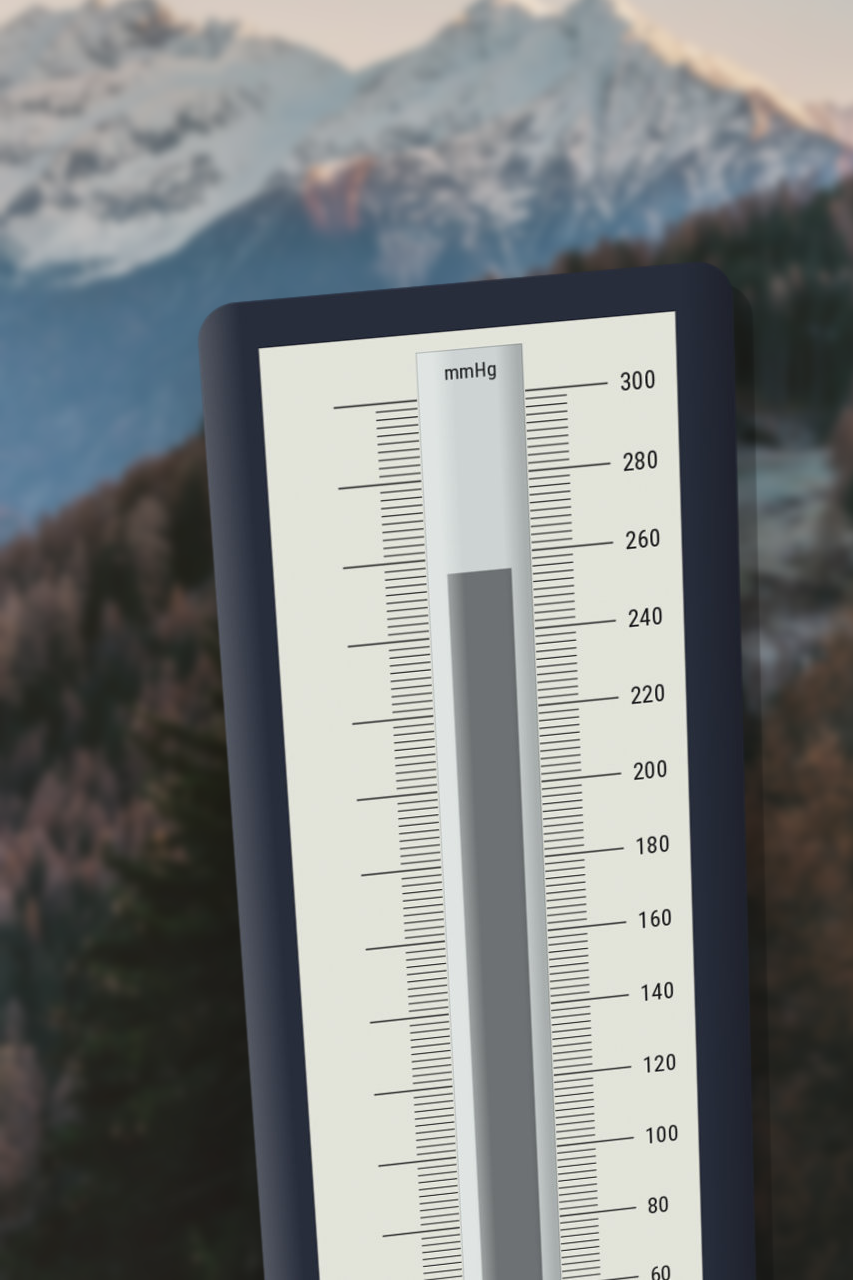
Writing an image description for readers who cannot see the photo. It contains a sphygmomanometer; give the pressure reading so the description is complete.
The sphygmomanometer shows 256 mmHg
